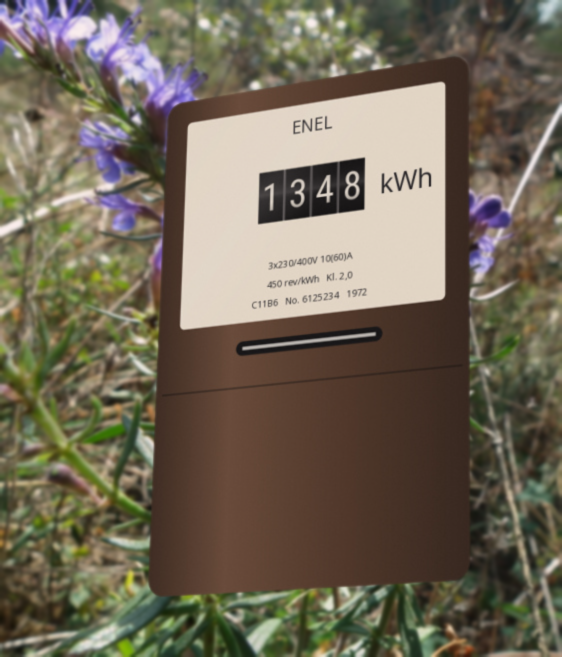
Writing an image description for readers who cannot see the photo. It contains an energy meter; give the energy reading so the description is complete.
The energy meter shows 1348 kWh
